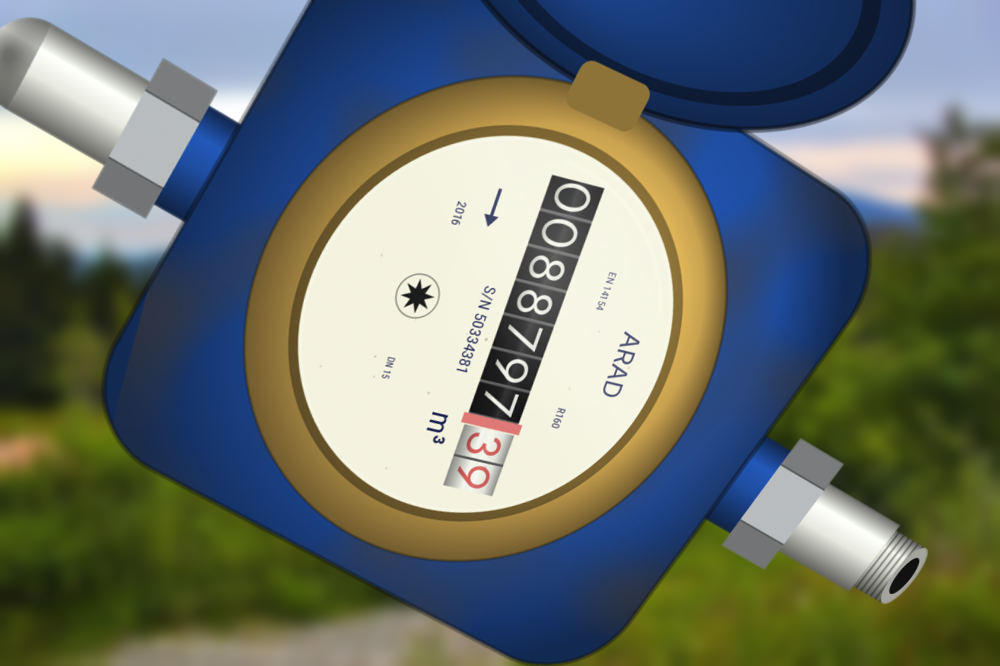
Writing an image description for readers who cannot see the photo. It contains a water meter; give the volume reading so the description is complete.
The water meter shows 88797.39 m³
